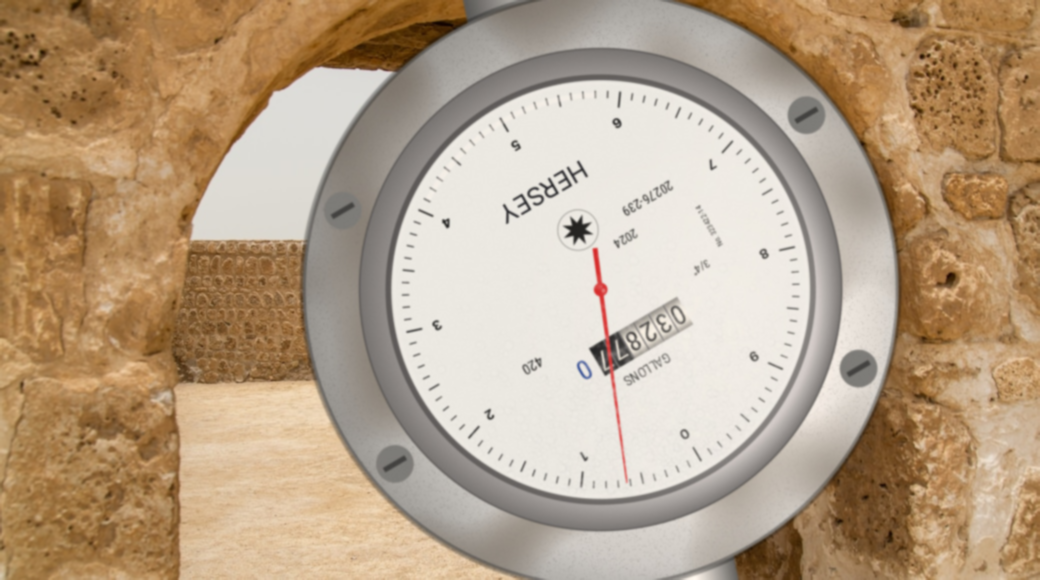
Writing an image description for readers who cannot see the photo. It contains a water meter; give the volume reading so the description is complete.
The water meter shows 328770.6 gal
